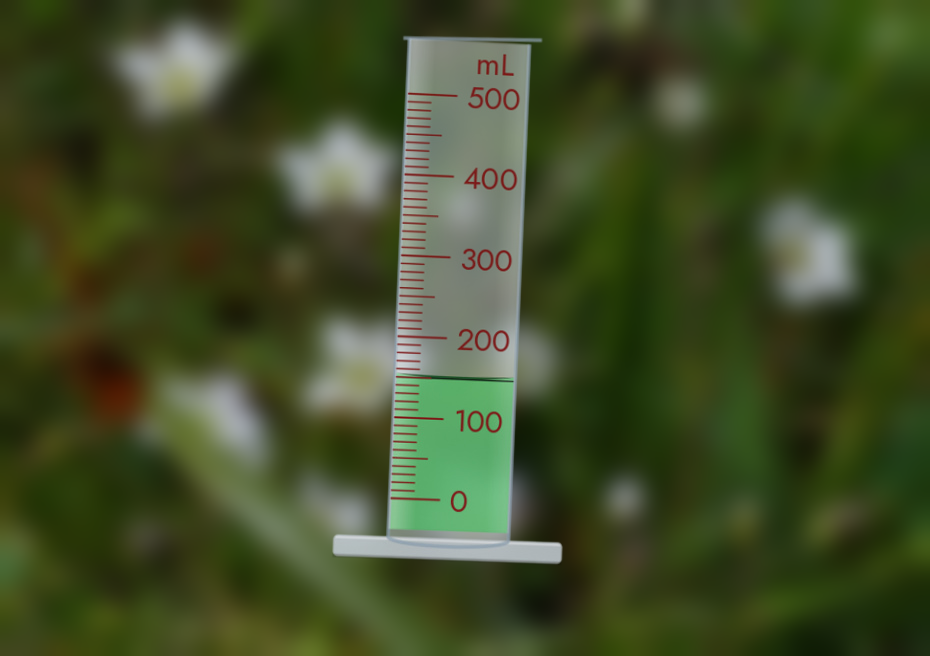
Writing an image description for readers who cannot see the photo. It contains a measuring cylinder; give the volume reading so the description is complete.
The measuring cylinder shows 150 mL
